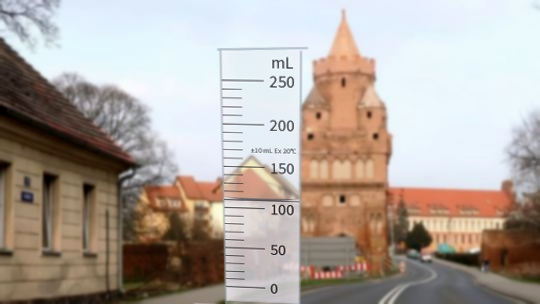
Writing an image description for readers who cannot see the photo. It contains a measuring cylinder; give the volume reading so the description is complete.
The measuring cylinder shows 110 mL
